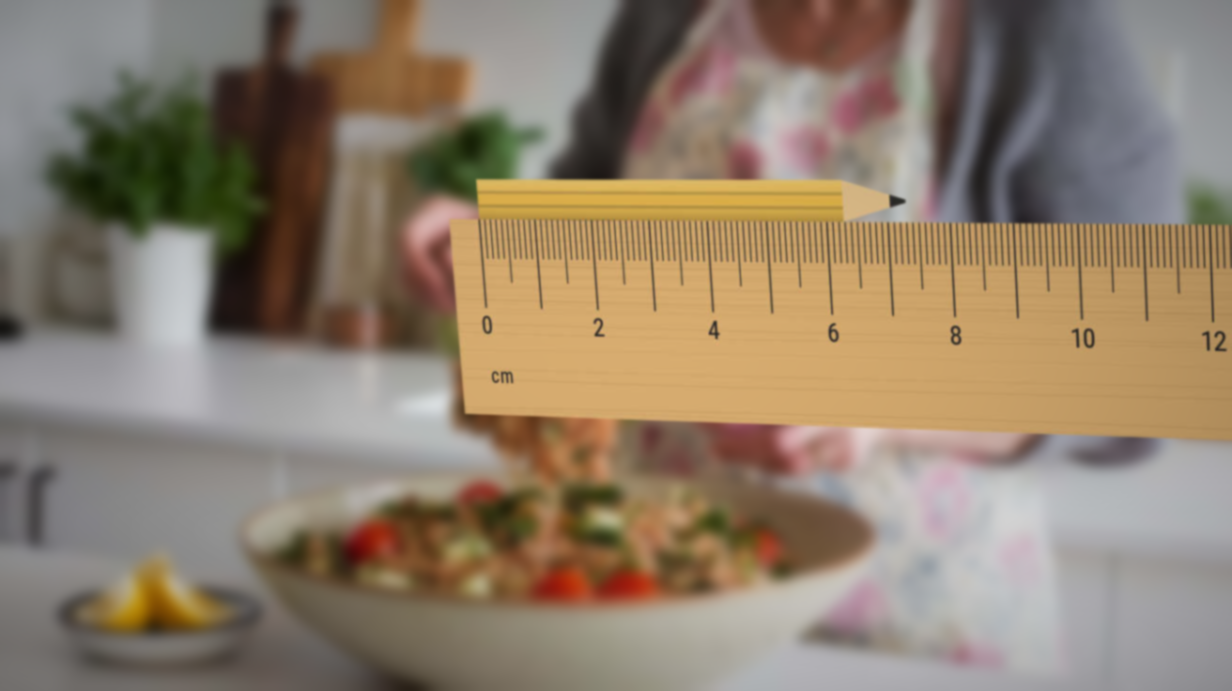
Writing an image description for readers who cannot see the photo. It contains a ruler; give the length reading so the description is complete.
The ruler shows 7.3 cm
